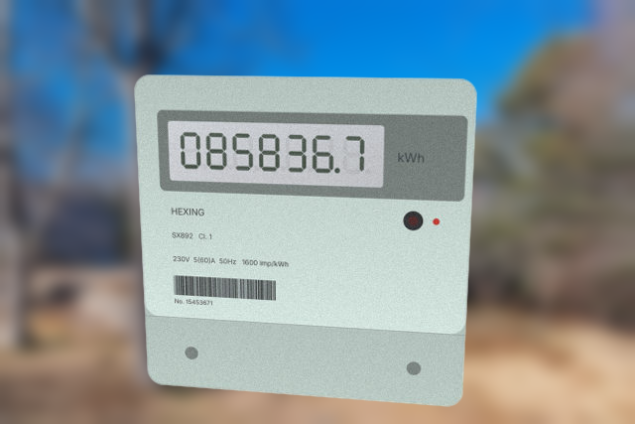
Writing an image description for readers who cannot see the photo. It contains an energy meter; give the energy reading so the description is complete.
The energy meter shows 85836.7 kWh
